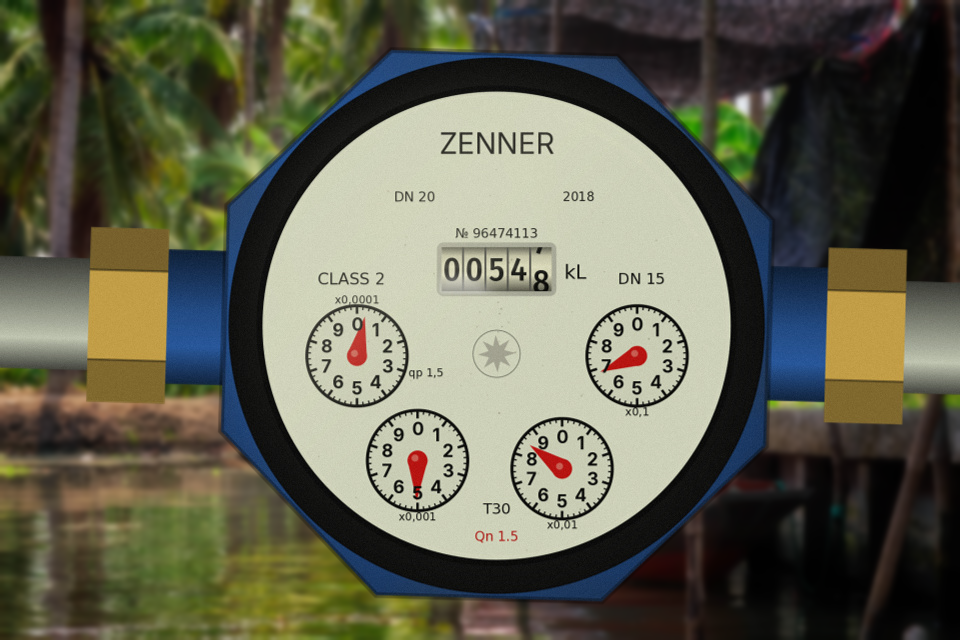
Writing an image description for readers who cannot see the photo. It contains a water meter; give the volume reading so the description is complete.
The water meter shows 547.6850 kL
